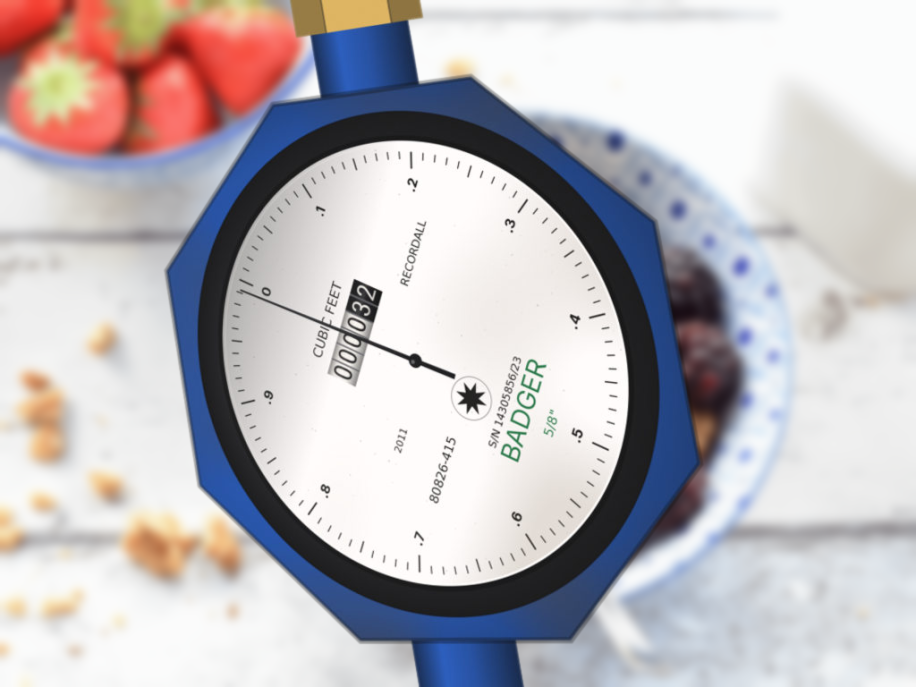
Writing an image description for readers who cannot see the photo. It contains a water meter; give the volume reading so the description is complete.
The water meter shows 31.99 ft³
